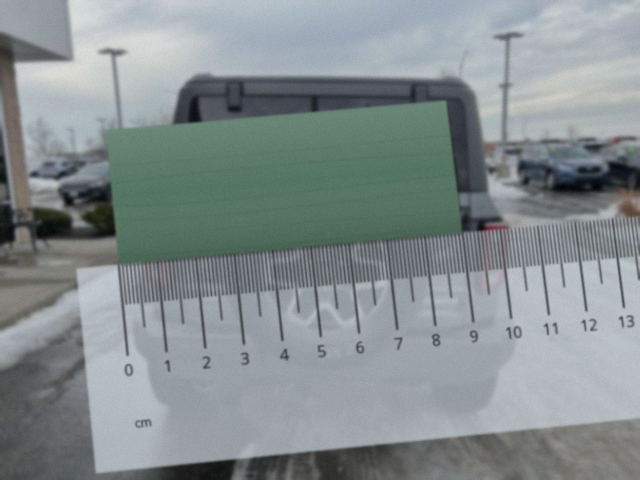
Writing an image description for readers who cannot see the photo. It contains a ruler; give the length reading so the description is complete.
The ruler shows 9 cm
